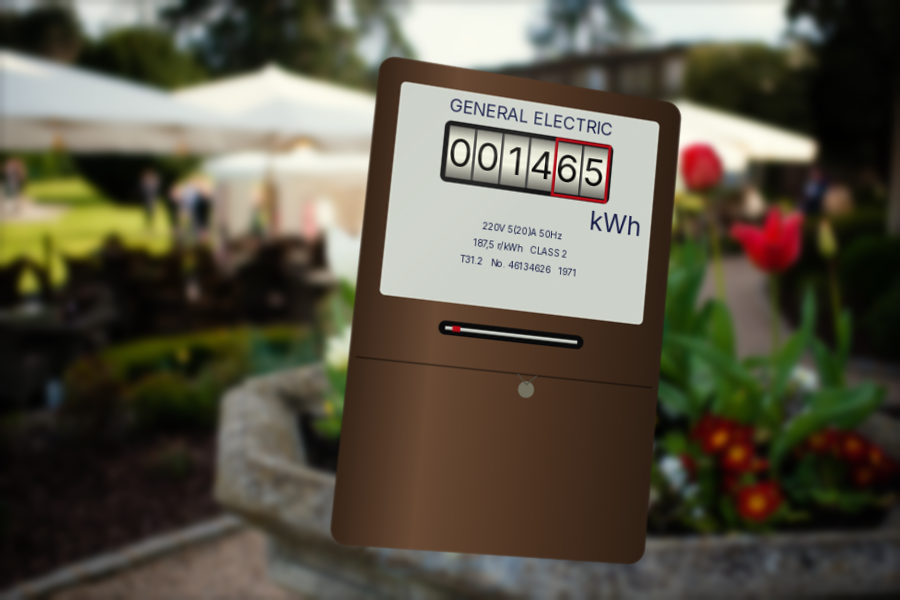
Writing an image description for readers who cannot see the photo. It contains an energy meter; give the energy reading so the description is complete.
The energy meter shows 14.65 kWh
